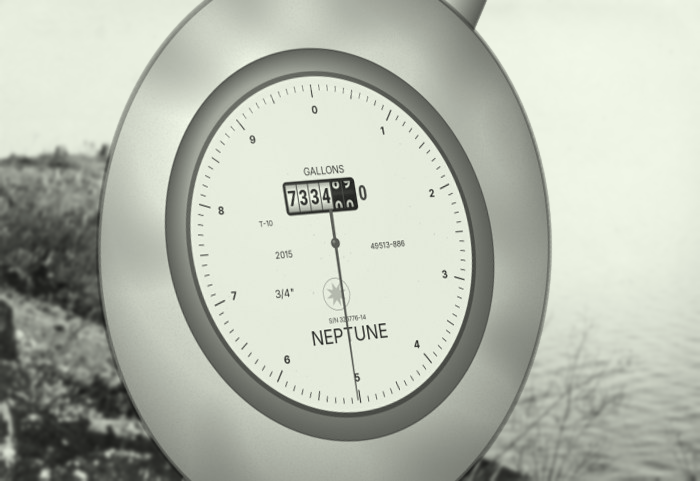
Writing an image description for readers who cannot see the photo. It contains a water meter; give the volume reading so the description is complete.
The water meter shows 7334895.0 gal
